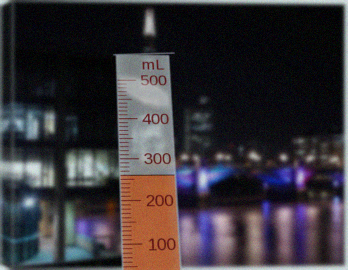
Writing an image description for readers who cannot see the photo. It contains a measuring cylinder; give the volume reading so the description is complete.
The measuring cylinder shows 260 mL
